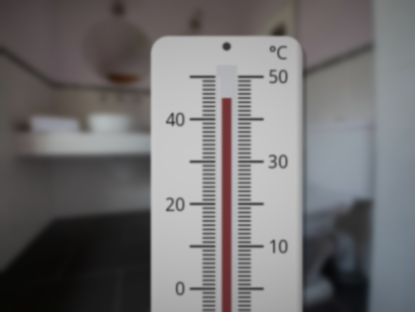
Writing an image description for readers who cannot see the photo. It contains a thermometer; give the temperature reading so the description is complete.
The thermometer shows 45 °C
